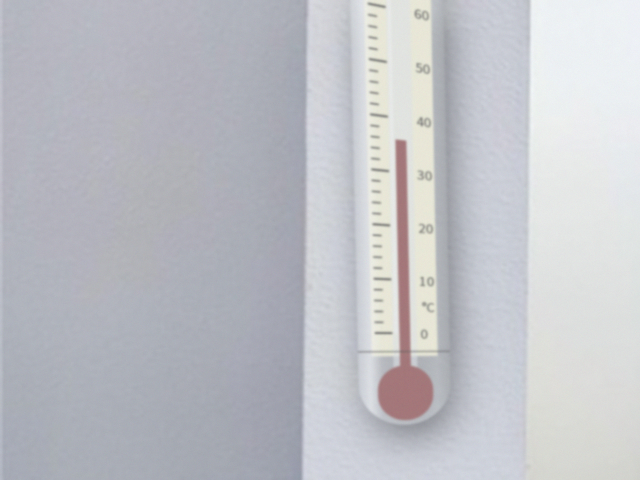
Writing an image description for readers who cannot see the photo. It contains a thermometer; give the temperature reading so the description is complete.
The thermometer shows 36 °C
